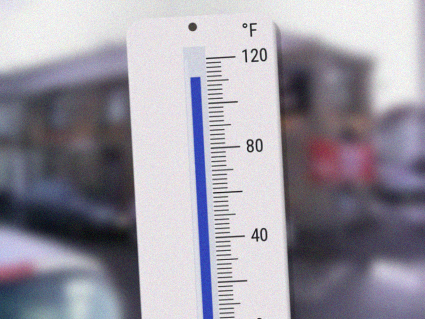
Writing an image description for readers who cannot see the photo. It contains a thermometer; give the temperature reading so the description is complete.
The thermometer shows 112 °F
